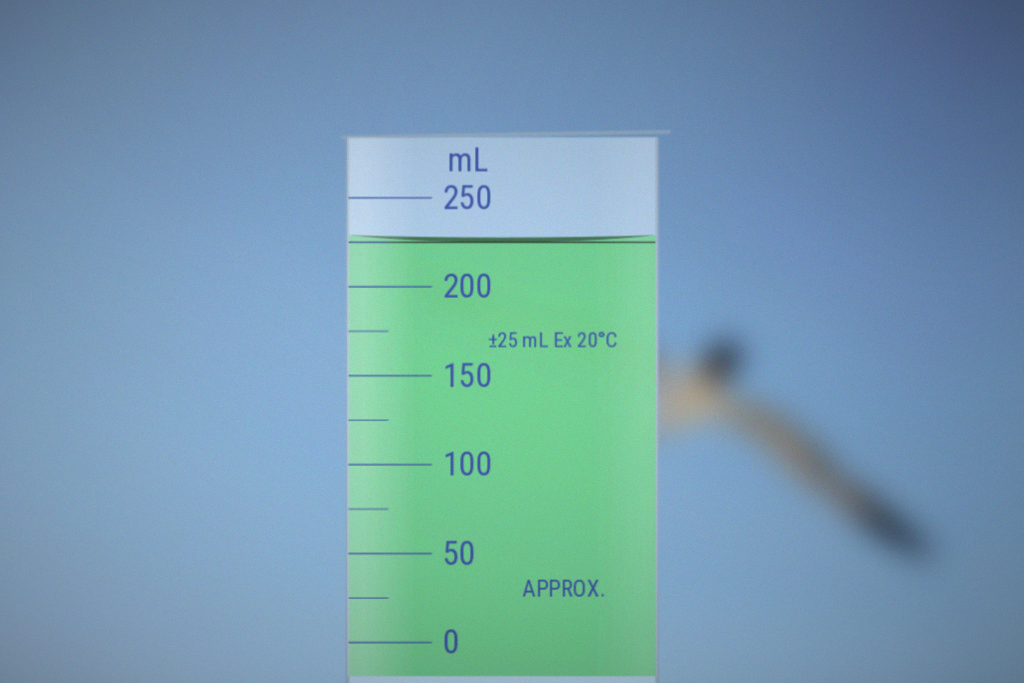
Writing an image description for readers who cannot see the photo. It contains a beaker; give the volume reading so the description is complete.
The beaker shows 225 mL
